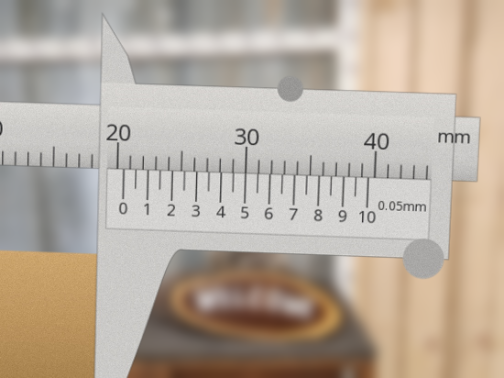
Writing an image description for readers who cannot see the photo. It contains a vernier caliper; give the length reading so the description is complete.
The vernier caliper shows 20.5 mm
